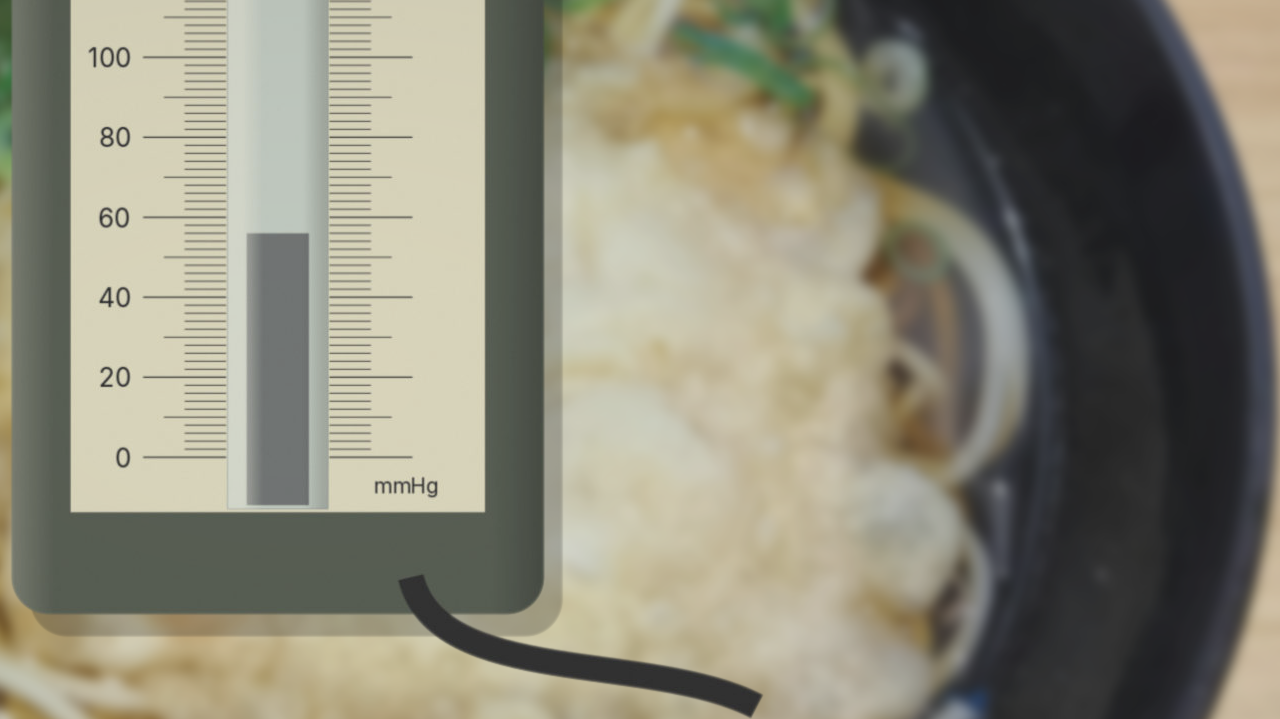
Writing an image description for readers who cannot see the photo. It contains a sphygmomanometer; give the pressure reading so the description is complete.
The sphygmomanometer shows 56 mmHg
